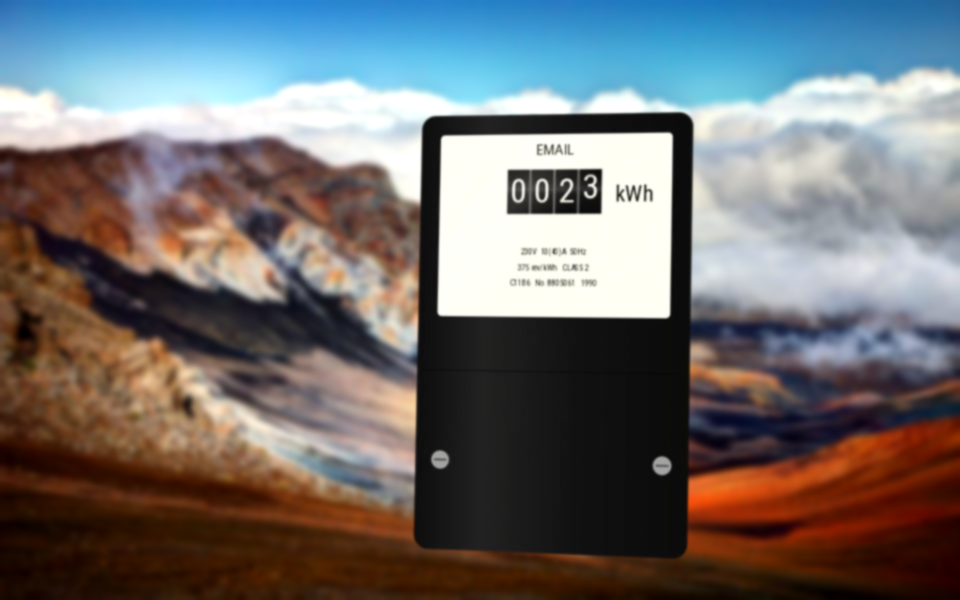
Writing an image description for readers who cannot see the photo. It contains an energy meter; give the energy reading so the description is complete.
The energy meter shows 23 kWh
